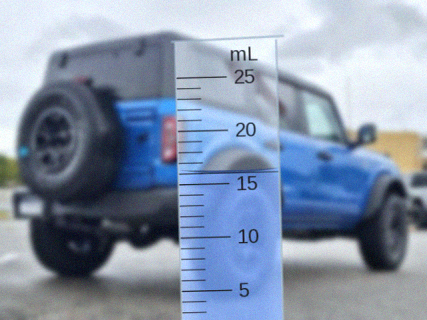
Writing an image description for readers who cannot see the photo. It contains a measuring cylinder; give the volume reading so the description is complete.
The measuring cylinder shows 16 mL
